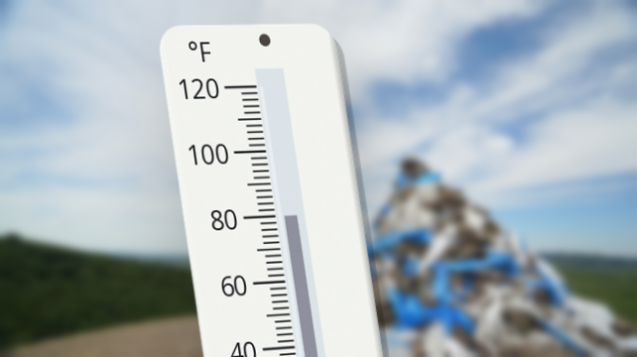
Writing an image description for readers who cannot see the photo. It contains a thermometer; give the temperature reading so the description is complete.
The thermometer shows 80 °F
